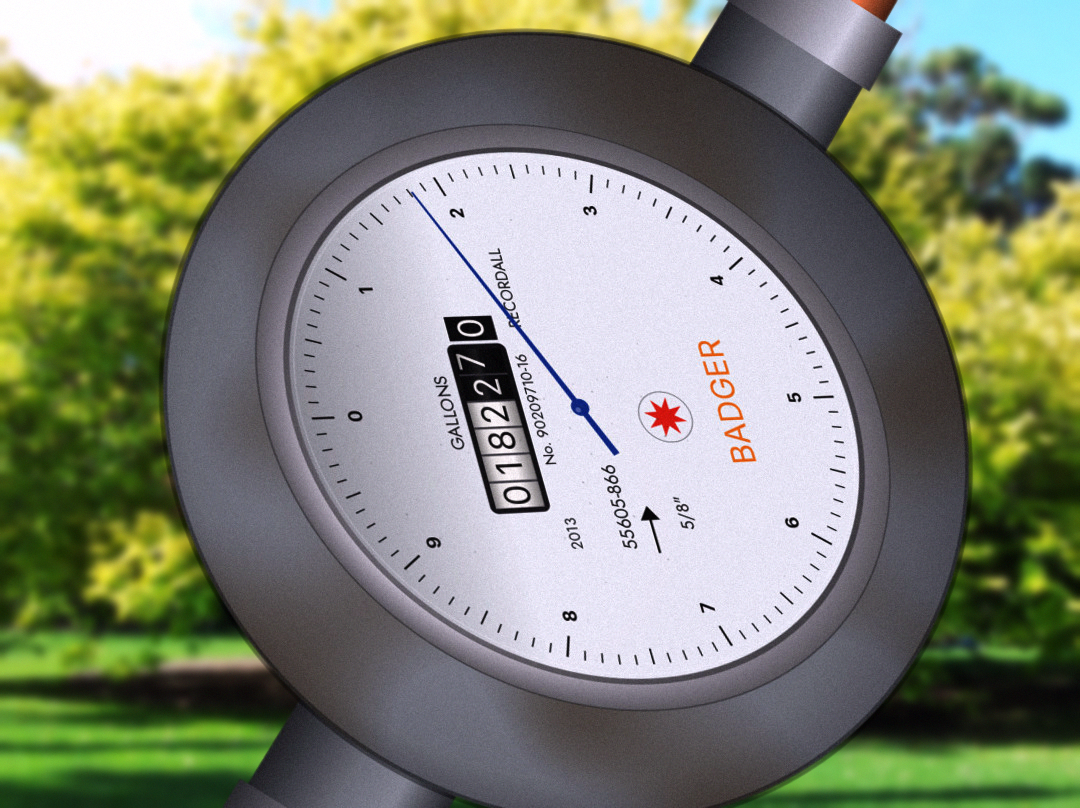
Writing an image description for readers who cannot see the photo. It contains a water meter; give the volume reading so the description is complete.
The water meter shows 182271.8 gal
